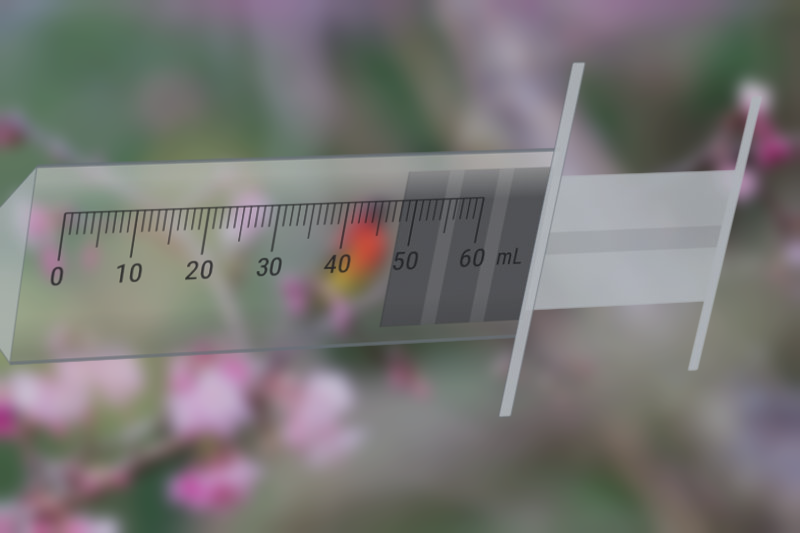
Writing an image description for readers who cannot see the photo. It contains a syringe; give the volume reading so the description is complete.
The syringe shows 48 mL
